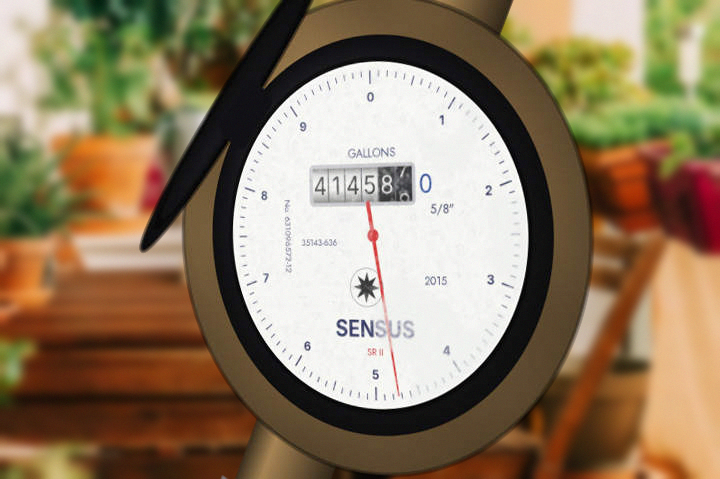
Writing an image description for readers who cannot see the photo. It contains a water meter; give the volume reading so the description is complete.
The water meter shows 4145874.7 gal
